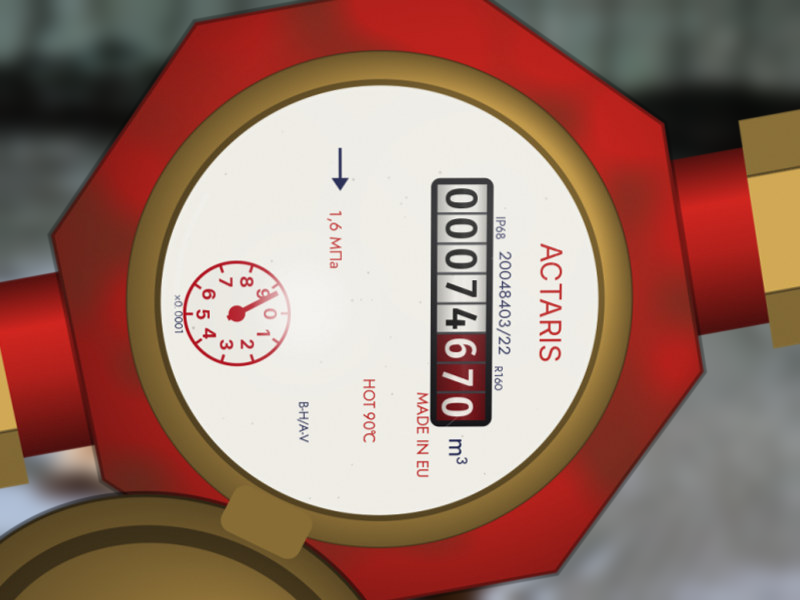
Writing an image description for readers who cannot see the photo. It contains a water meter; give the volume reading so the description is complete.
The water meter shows 74.6699 m³
